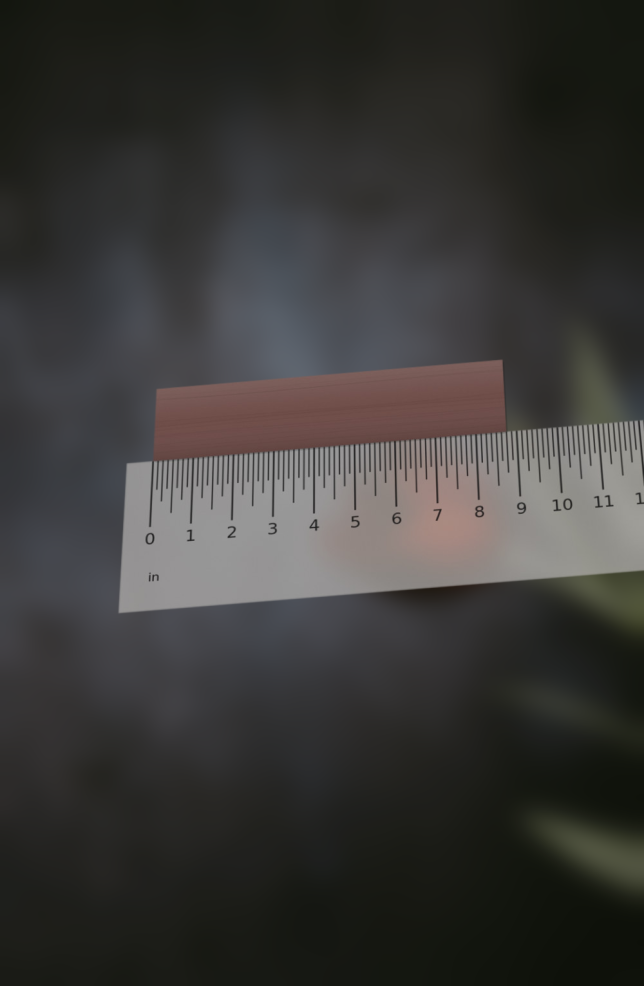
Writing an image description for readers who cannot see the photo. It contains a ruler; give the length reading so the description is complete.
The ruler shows 8.75 in
